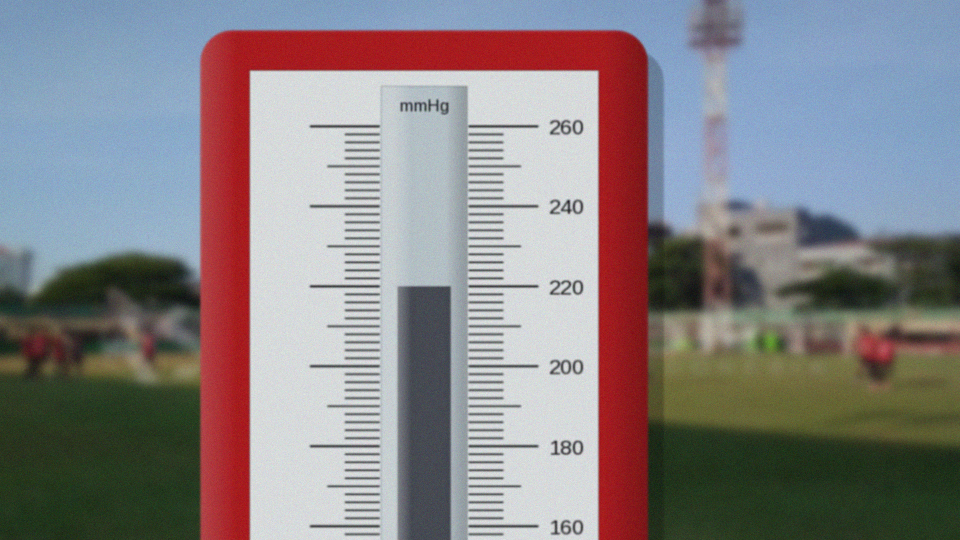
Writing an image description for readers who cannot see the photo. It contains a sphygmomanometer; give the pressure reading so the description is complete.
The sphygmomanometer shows 220 mmHg
